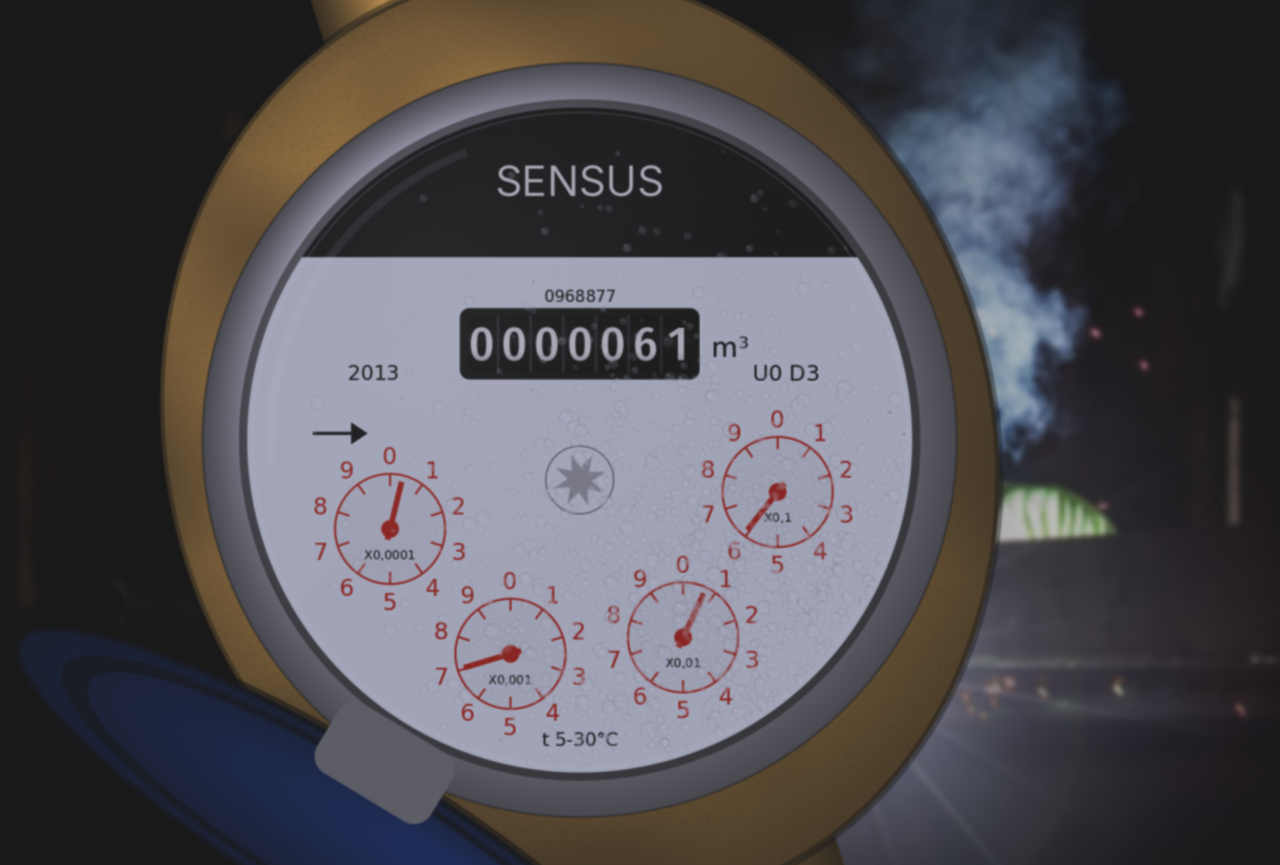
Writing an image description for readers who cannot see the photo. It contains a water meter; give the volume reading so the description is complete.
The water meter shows 61.6070 m³
